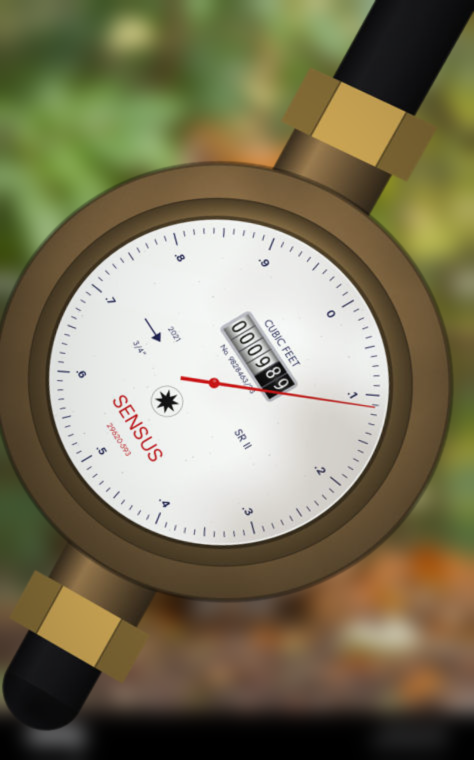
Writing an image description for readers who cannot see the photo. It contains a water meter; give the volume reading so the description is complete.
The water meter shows 989.11 ft³
